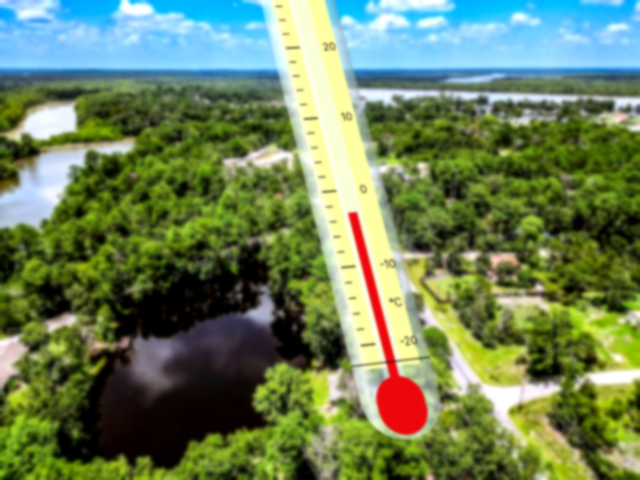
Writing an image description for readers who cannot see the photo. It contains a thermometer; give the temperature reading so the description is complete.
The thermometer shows -3 °C
